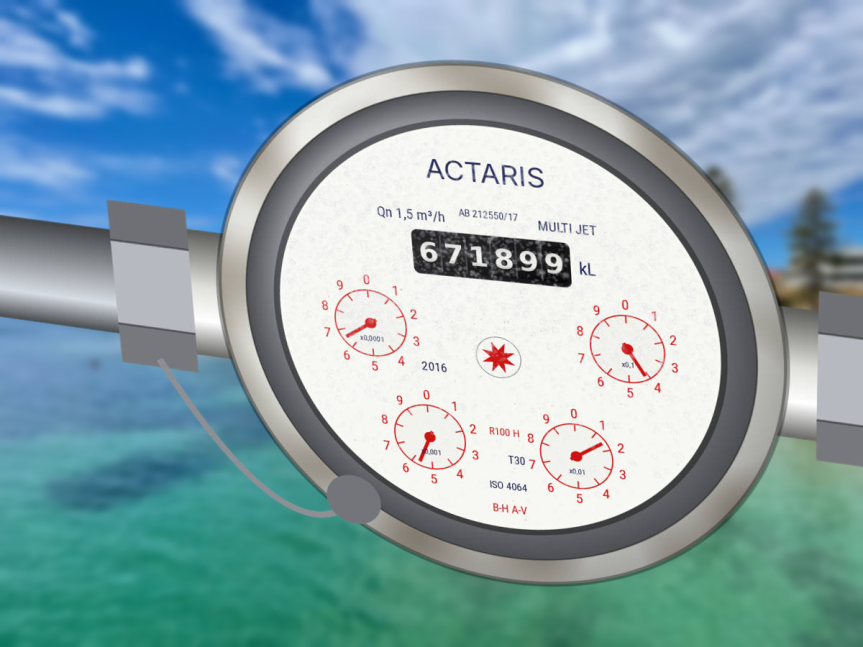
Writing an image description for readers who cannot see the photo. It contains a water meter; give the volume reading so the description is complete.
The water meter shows 671899.4156 kL
